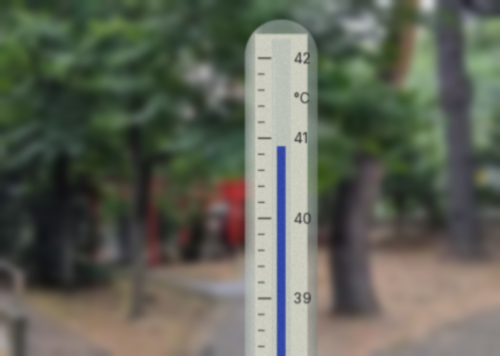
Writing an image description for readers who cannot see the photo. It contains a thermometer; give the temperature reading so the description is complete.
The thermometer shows 40.9 °C
